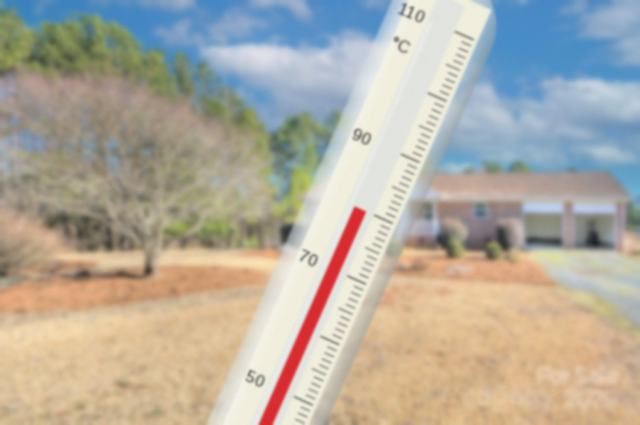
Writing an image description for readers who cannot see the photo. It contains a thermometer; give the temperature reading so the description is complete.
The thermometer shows 80 °C
